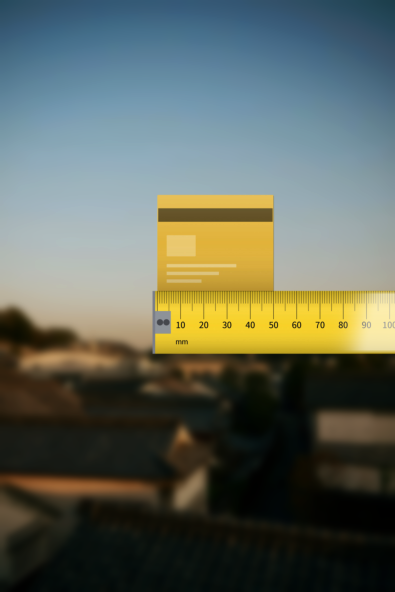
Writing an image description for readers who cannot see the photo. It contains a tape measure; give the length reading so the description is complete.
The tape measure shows 50 mm
